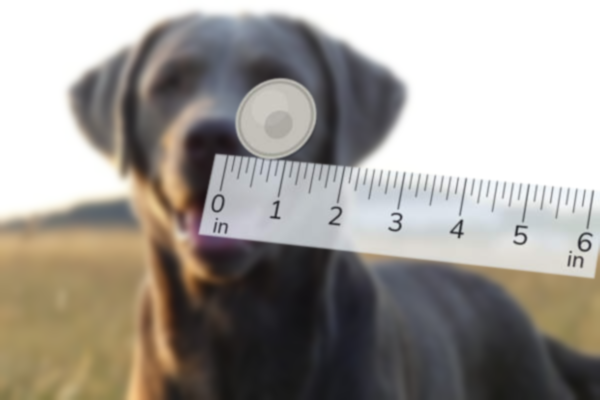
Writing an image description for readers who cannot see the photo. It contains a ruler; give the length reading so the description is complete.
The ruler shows 1.375 in
